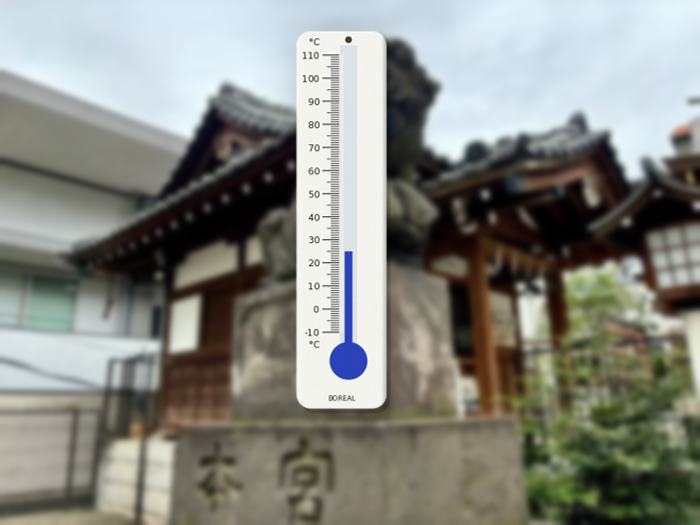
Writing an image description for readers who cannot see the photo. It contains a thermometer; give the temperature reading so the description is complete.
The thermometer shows 25 °C
